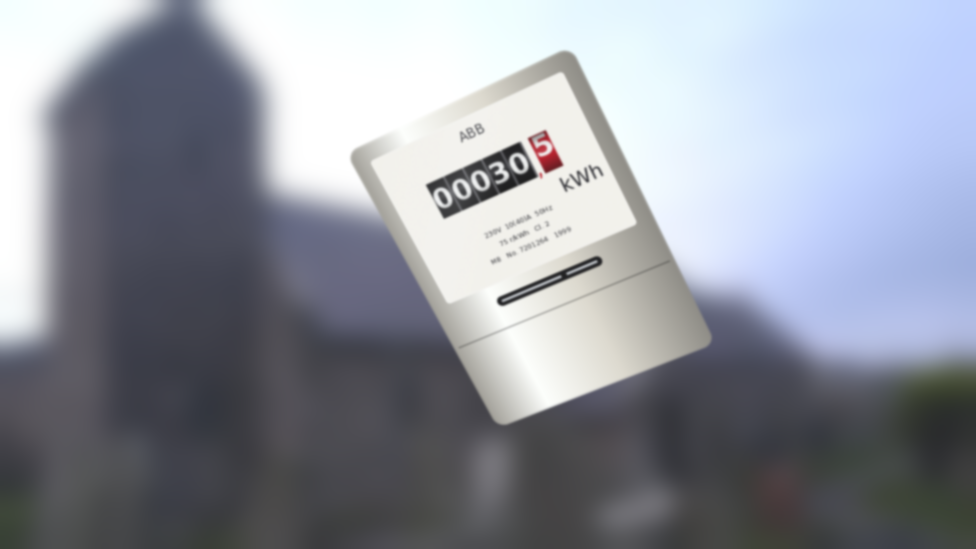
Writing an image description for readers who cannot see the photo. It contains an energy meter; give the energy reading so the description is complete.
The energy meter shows 30.5 kWh
